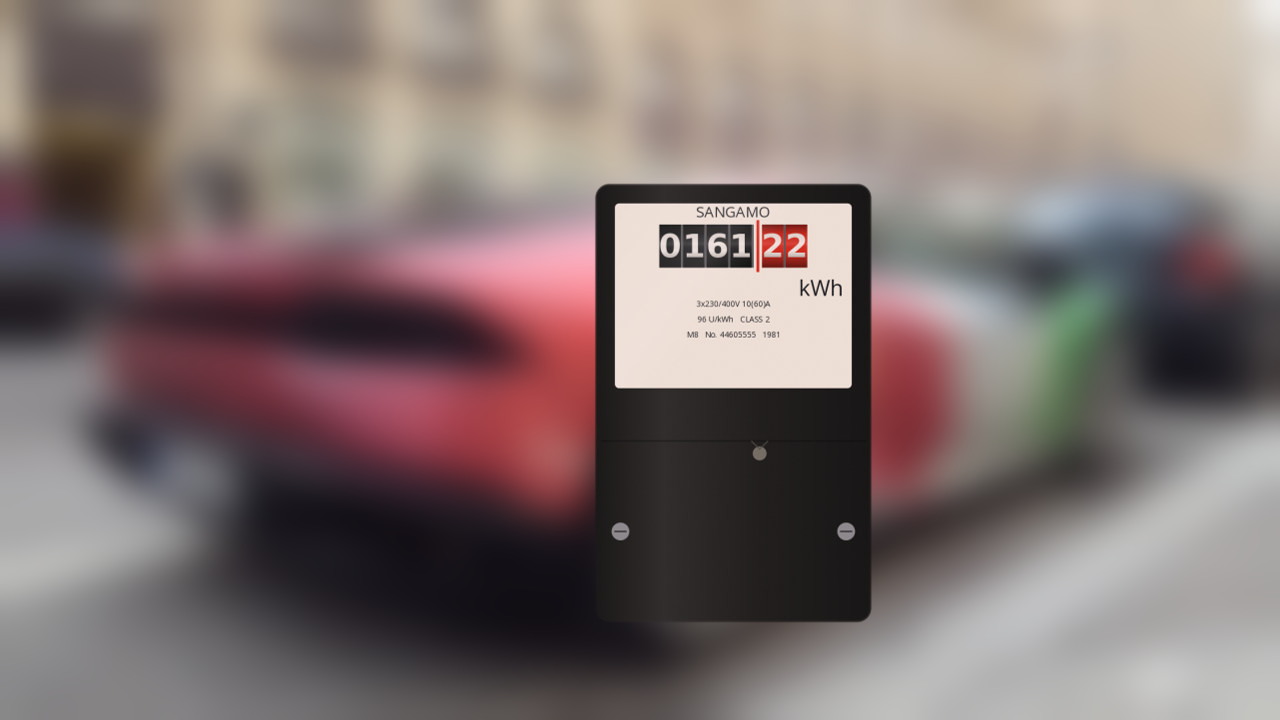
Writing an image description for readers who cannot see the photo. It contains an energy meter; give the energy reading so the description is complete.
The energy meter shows 161.22 kWh
